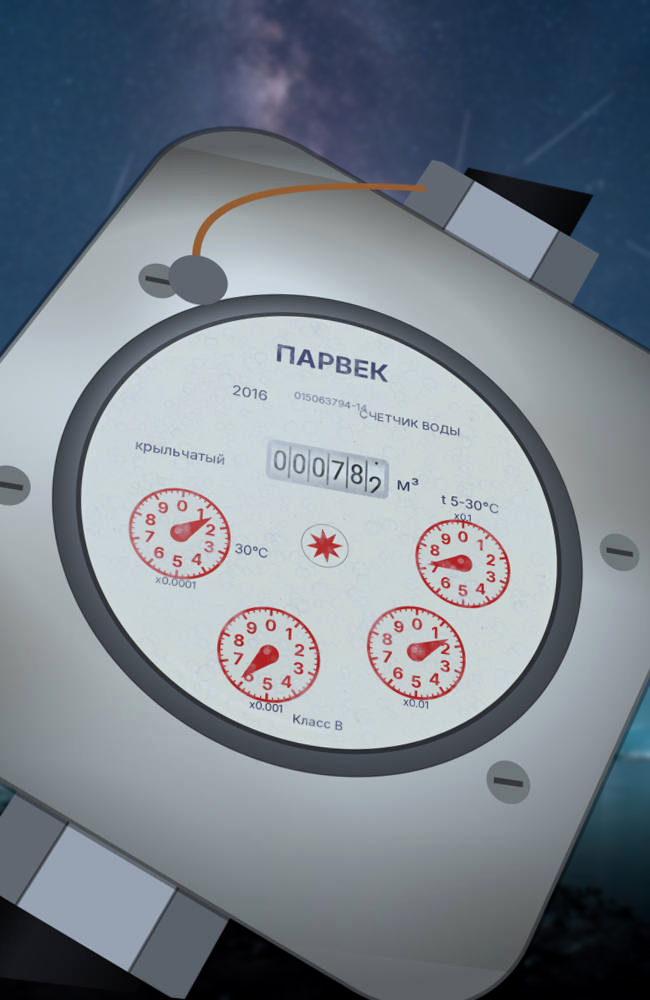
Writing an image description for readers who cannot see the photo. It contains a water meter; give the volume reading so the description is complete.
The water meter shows 781.7161 m³
